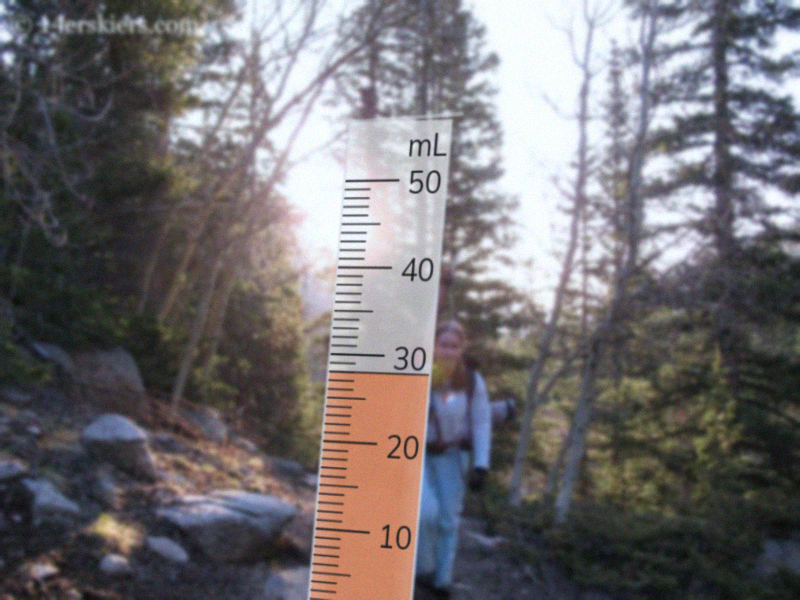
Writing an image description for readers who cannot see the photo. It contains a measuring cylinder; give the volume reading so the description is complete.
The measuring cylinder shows 28 mL
